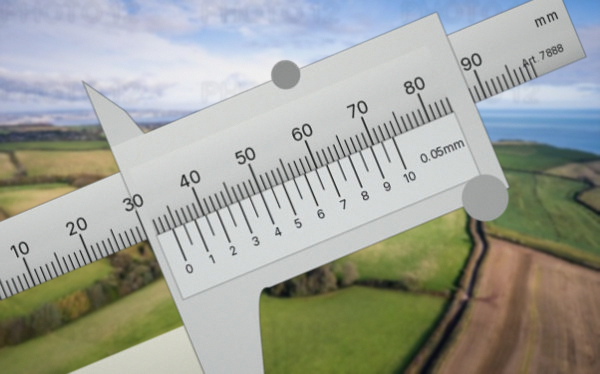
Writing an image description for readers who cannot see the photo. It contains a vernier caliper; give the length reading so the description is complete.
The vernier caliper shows 34.4 mm
